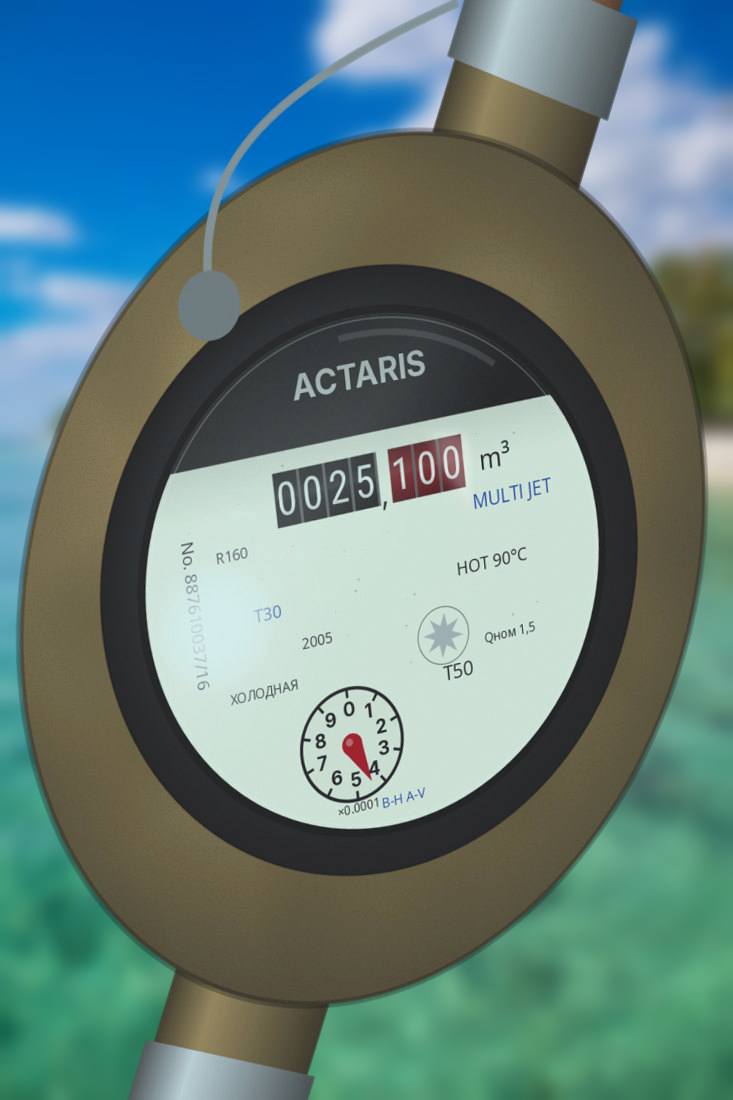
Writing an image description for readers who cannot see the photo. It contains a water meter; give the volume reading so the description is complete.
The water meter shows 25.1004 m³
